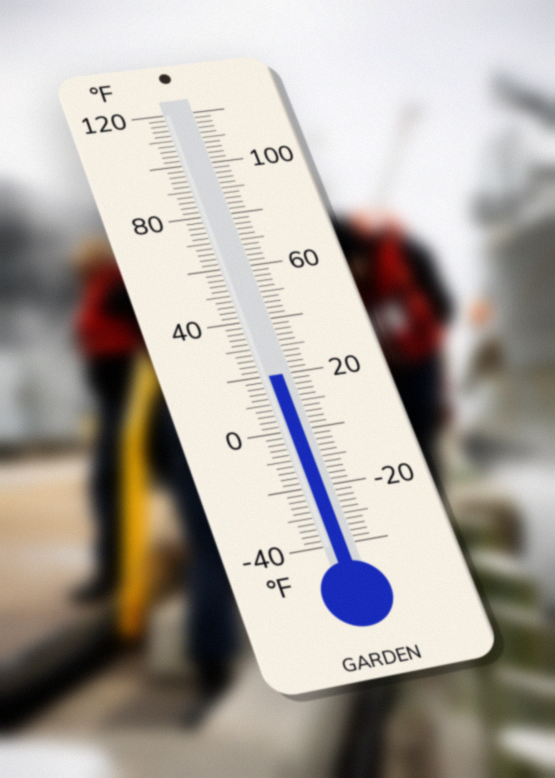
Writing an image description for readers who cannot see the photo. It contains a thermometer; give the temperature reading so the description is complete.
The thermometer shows 20 °F
